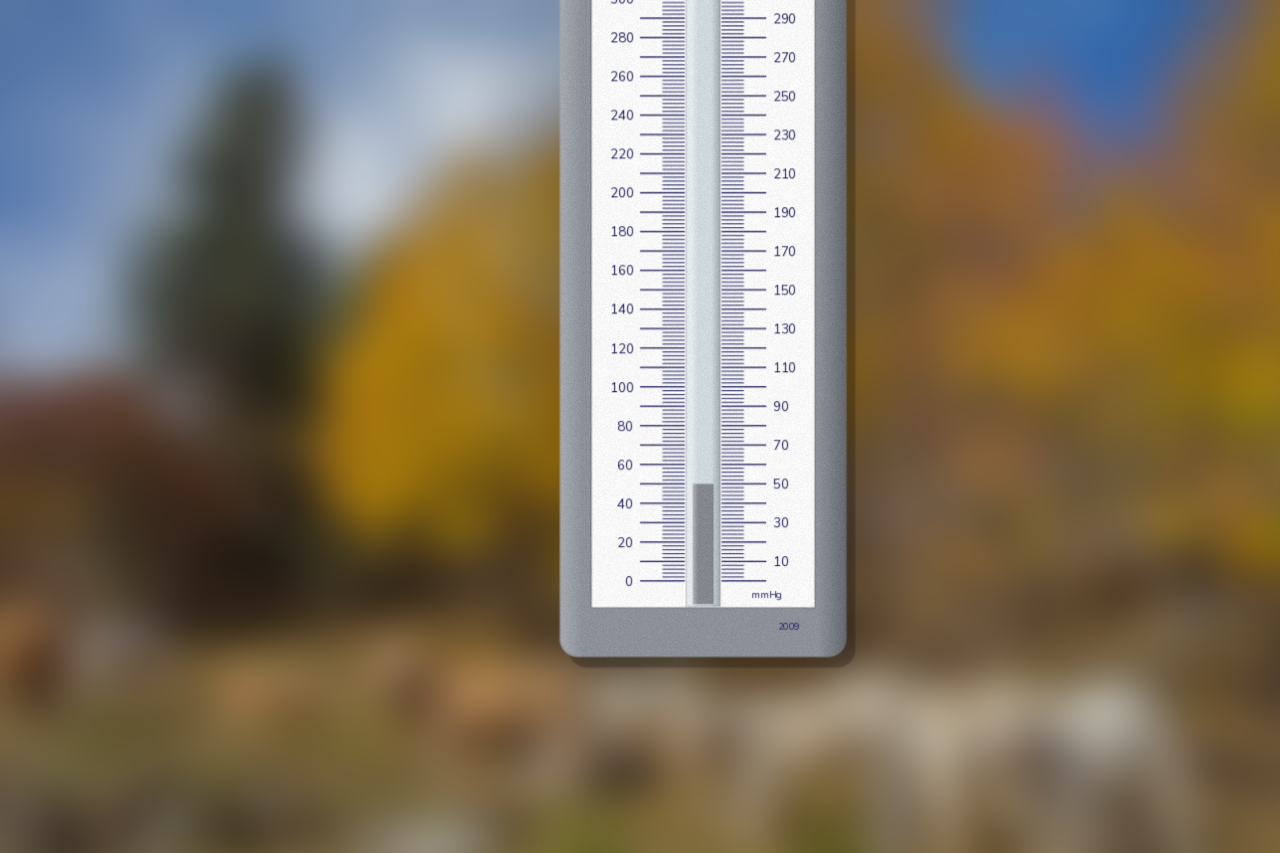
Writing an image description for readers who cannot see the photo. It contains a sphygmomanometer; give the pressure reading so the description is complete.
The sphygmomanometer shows 50 mmHg
